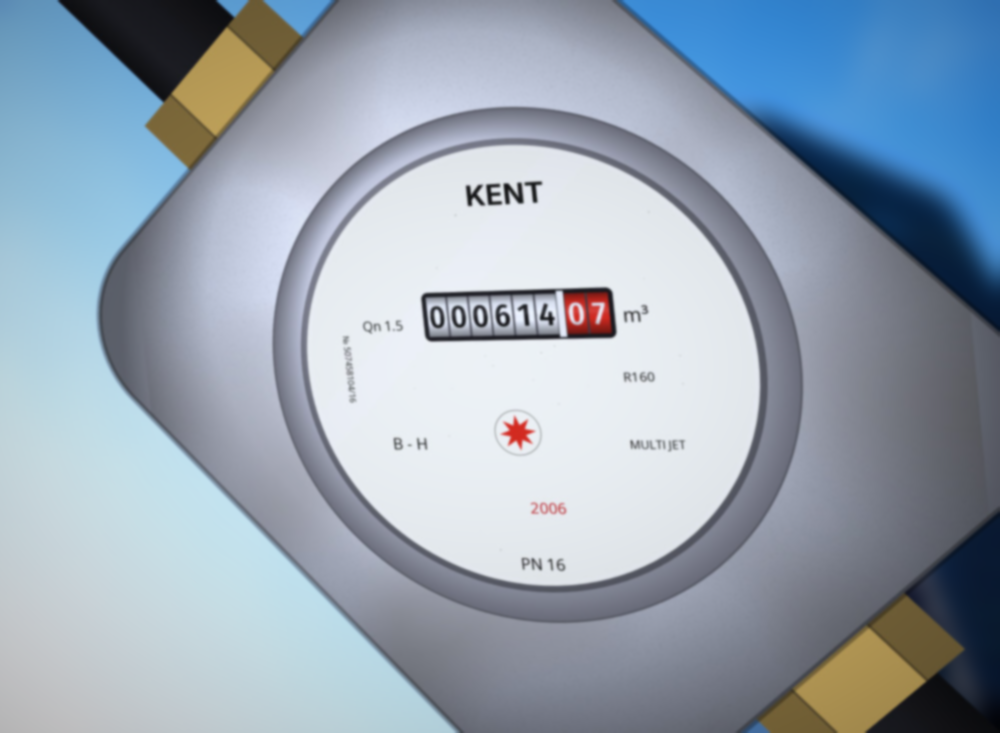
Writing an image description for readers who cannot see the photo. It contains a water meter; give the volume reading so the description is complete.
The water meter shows 614.07 m³
